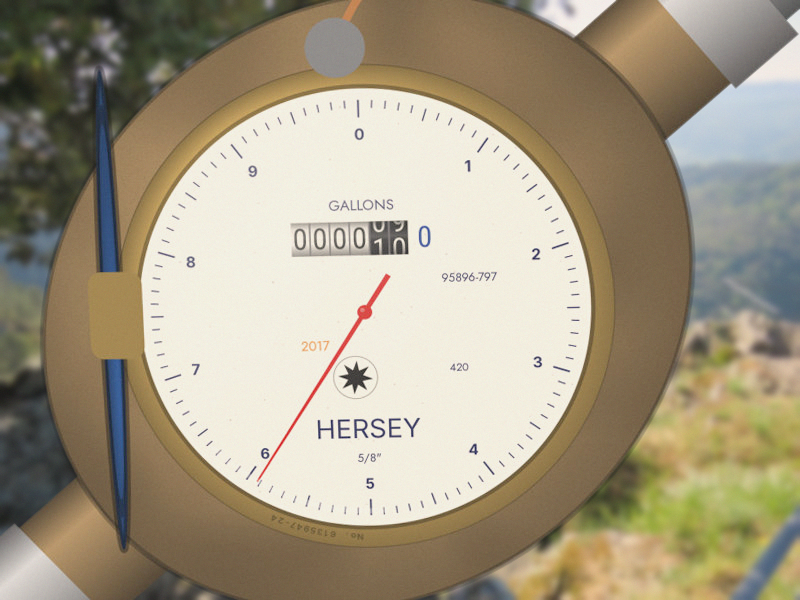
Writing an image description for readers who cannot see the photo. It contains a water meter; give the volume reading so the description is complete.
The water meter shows 95.9 gal
